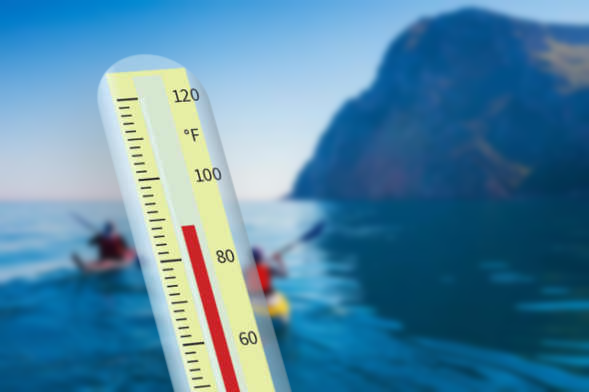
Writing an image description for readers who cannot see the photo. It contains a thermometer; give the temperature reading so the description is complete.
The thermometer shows 88 °F
